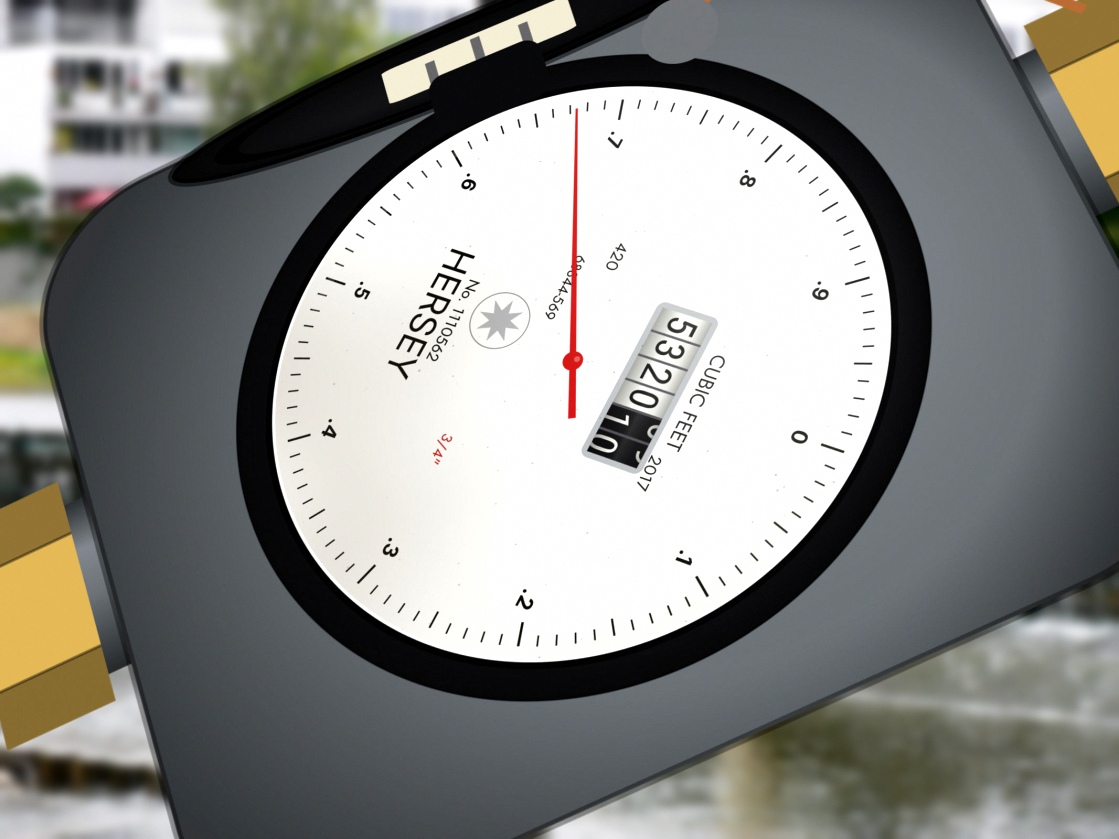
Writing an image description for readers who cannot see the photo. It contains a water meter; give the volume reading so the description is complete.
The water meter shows 532009.67 ft³
